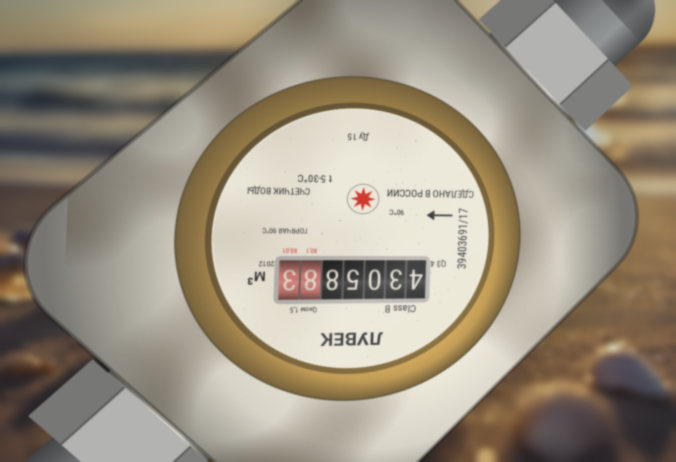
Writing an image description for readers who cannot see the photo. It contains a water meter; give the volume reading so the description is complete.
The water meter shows 43058.83 m³
